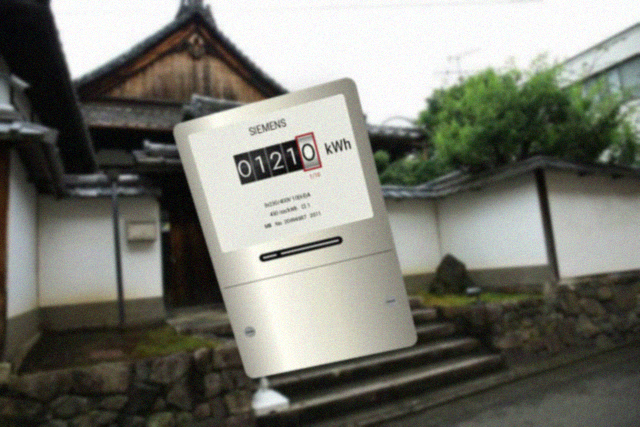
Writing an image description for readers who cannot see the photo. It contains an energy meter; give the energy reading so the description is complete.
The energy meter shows 121.0 kWh
